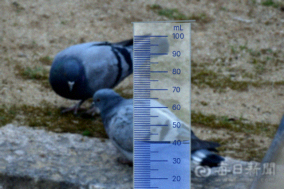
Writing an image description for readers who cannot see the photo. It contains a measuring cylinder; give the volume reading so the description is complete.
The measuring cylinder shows 40 mL
